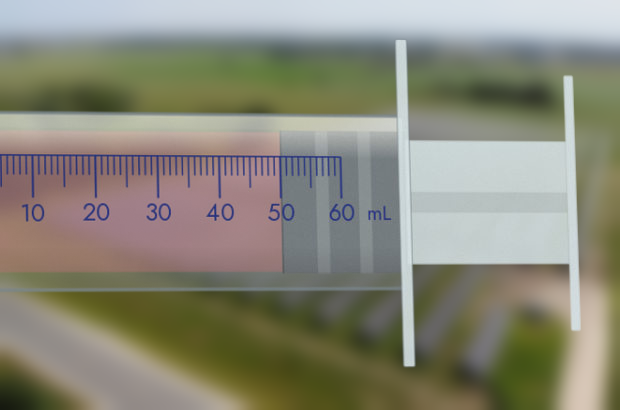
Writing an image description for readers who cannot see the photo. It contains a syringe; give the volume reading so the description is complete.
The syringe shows 50 mL
